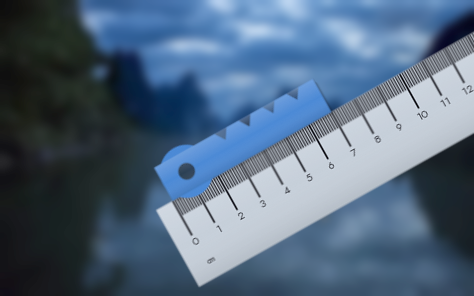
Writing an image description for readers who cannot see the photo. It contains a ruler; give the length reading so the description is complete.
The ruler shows 7 cm
